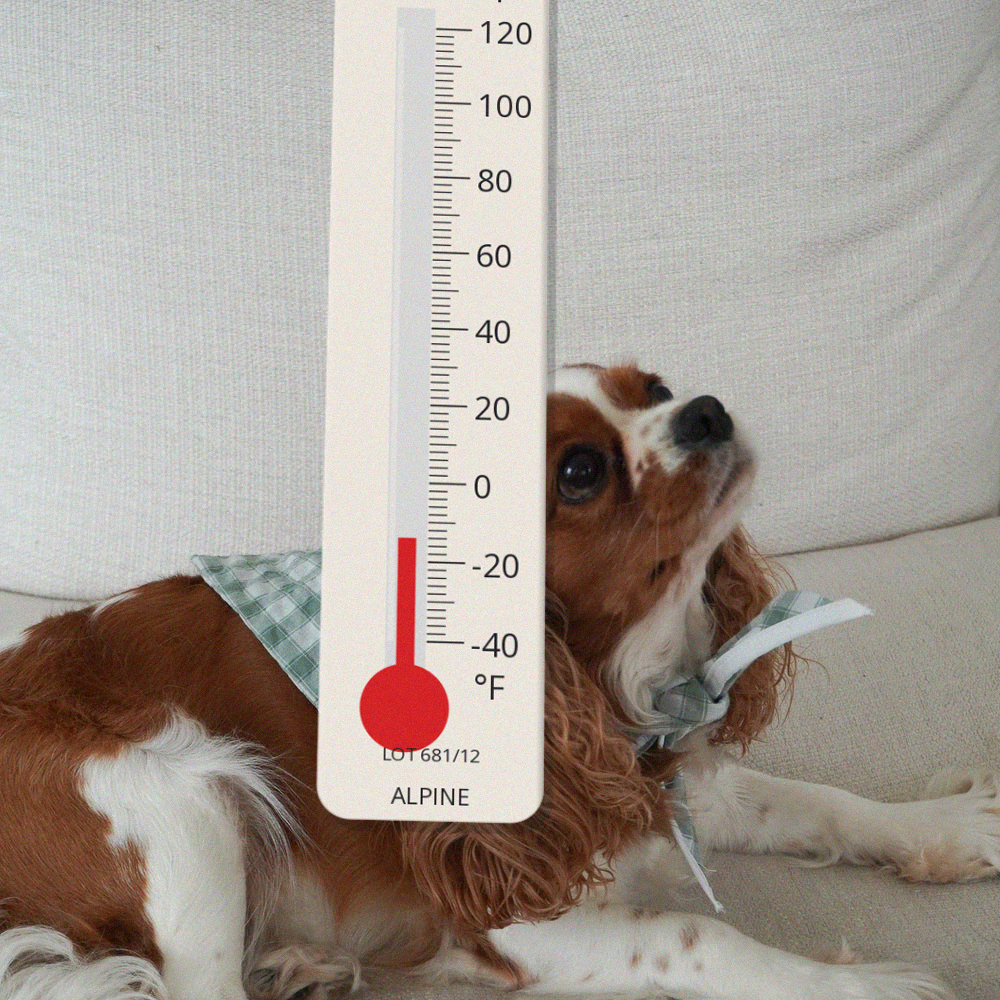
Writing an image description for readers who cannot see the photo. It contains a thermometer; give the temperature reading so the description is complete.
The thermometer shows -14 °F
